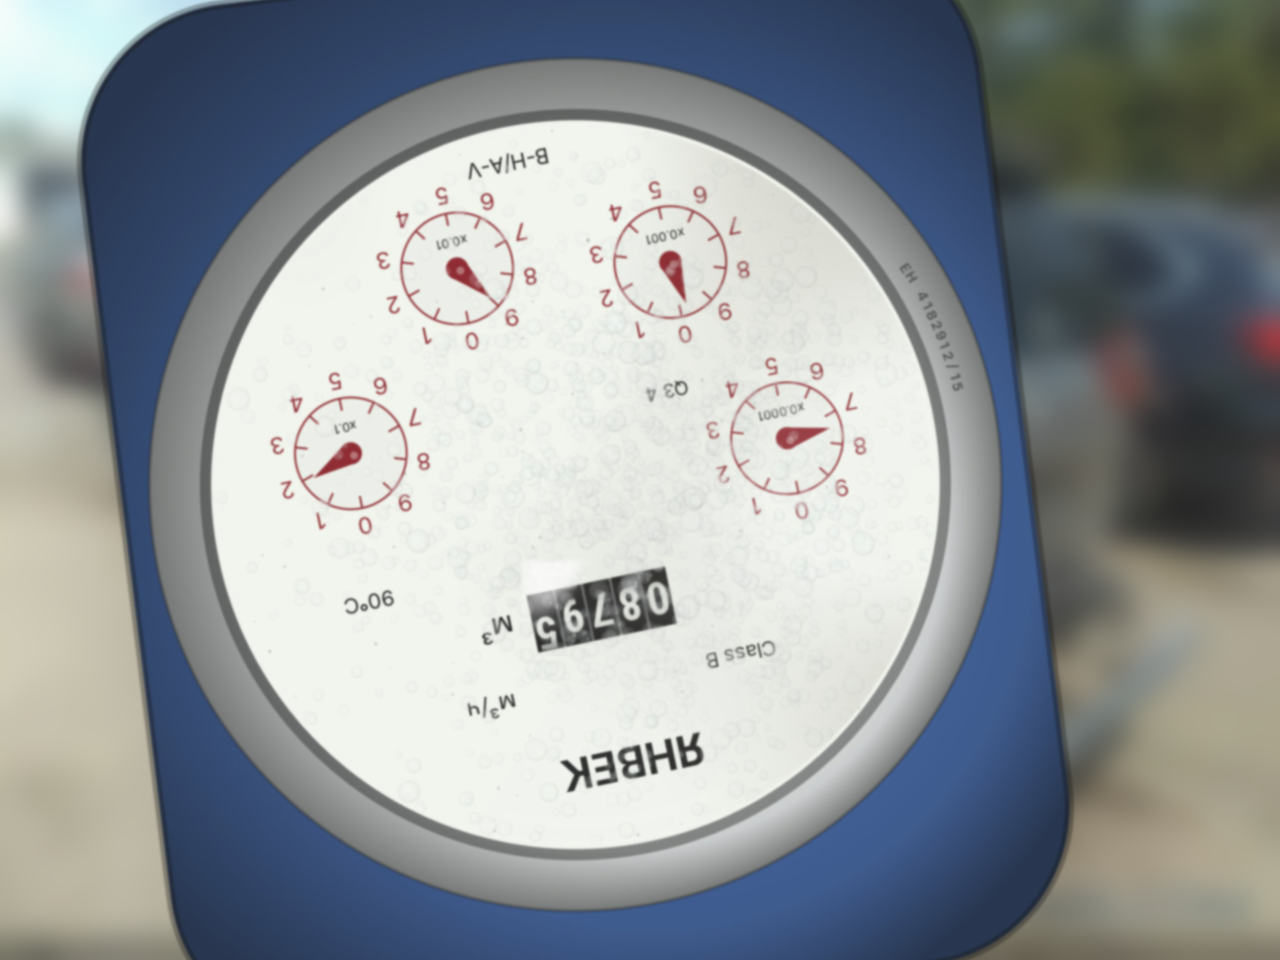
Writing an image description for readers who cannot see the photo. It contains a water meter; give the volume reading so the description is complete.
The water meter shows 8795.1897 m³
